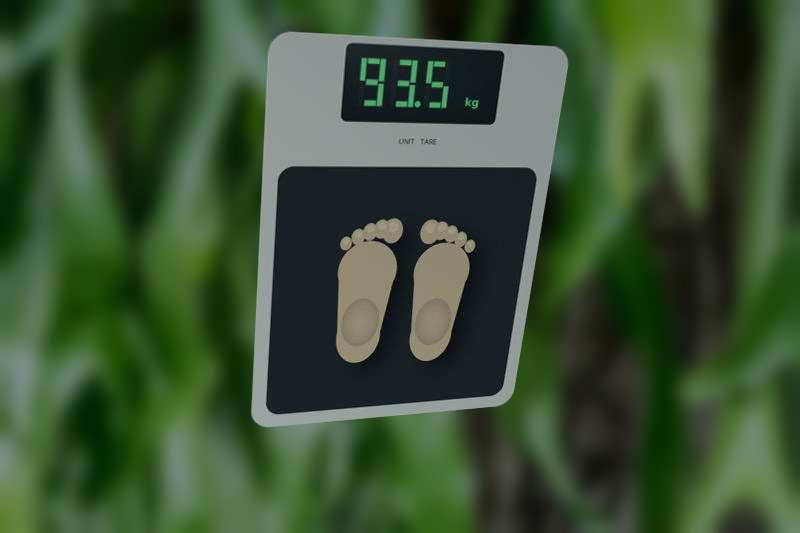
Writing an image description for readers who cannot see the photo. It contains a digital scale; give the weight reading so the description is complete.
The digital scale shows 93.5 kg
